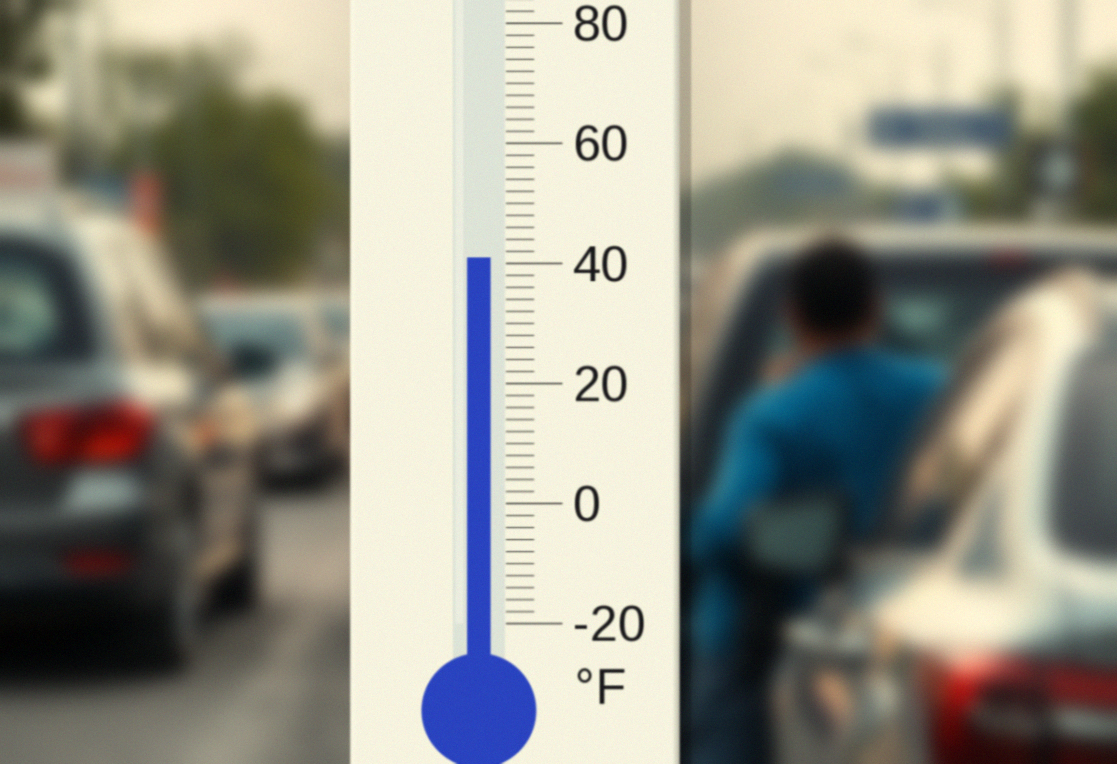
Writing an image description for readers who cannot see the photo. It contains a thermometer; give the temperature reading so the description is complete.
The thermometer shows 41 °F
